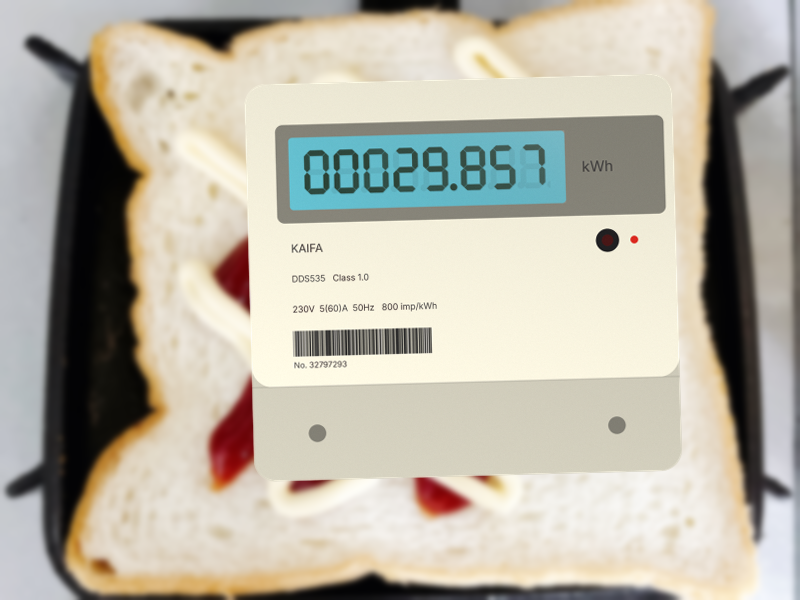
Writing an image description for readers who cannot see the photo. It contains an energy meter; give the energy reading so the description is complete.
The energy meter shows 29.857 kWh
